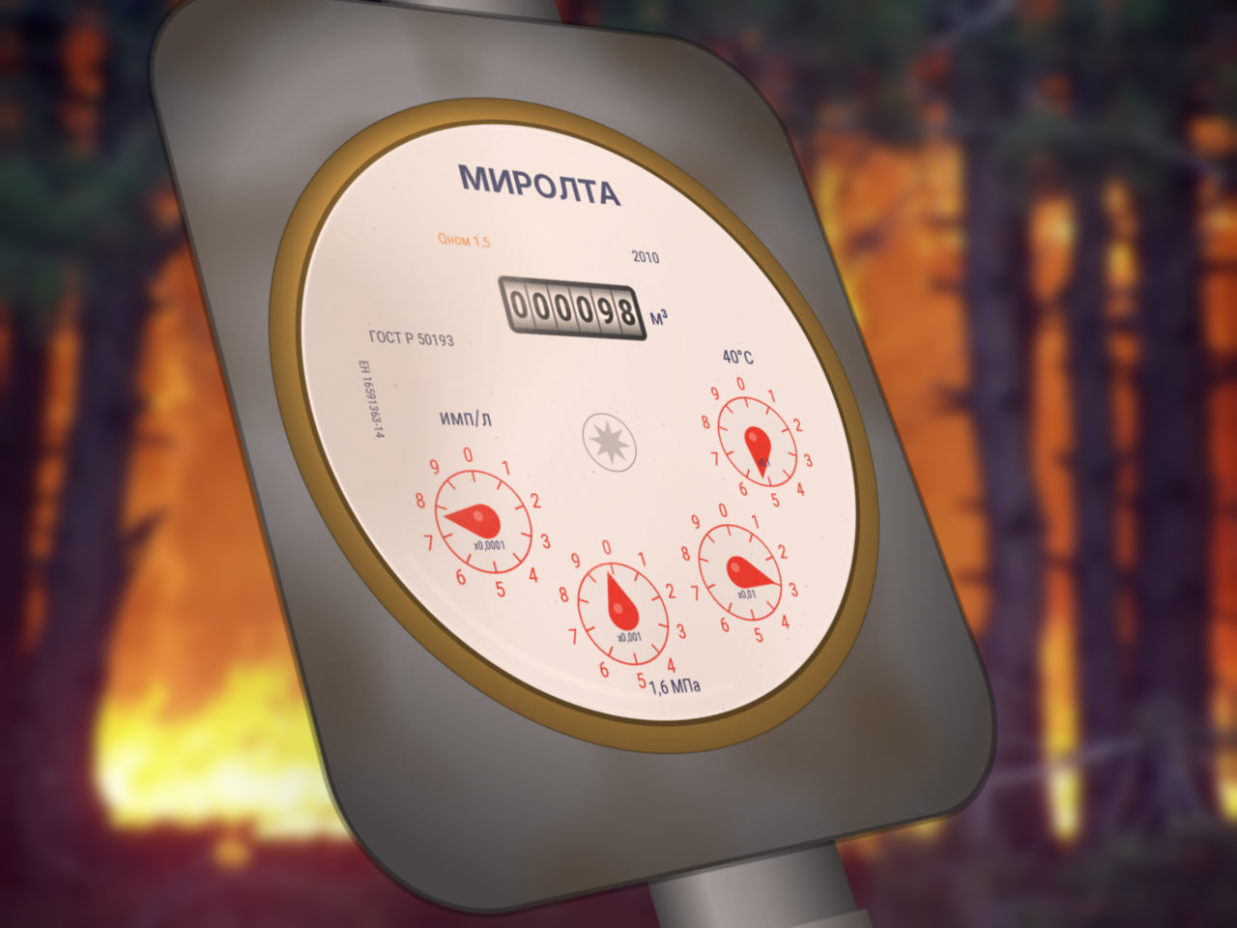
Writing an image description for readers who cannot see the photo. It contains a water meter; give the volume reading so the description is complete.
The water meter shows 98.5297 m³
